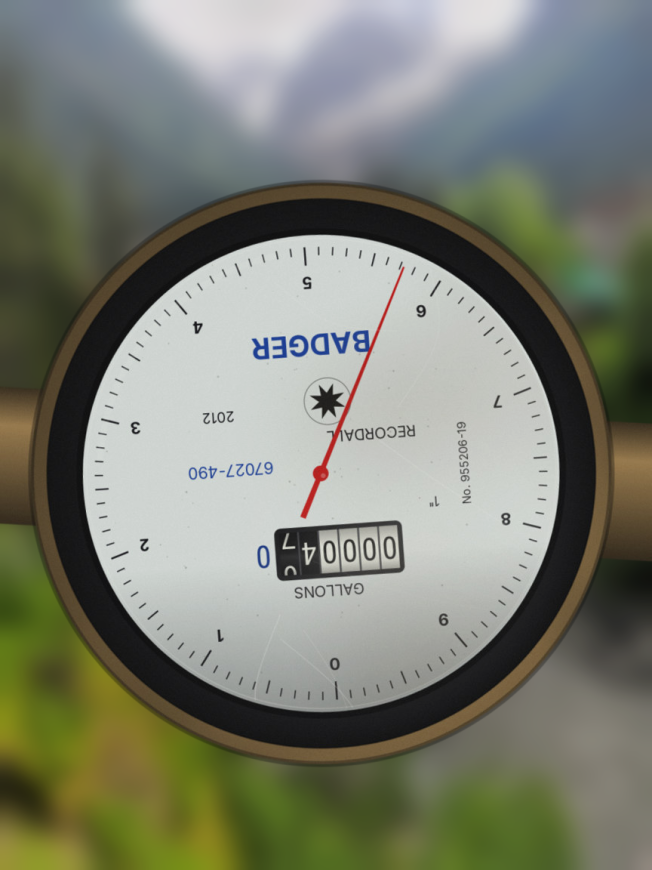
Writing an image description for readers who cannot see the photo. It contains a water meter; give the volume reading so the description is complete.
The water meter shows 465.7 gal
